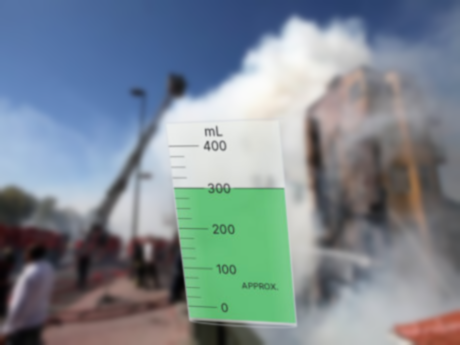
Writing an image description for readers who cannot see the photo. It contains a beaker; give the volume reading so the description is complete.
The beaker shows 300 mL
